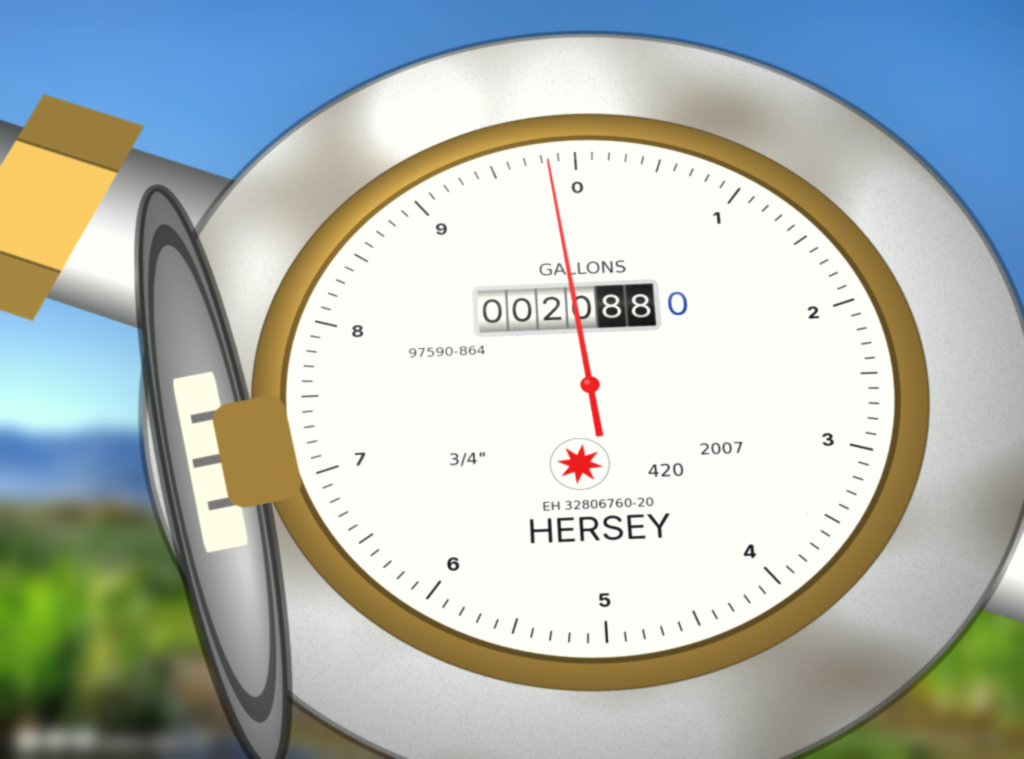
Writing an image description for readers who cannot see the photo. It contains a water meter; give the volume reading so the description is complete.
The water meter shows 20879.8 gal
